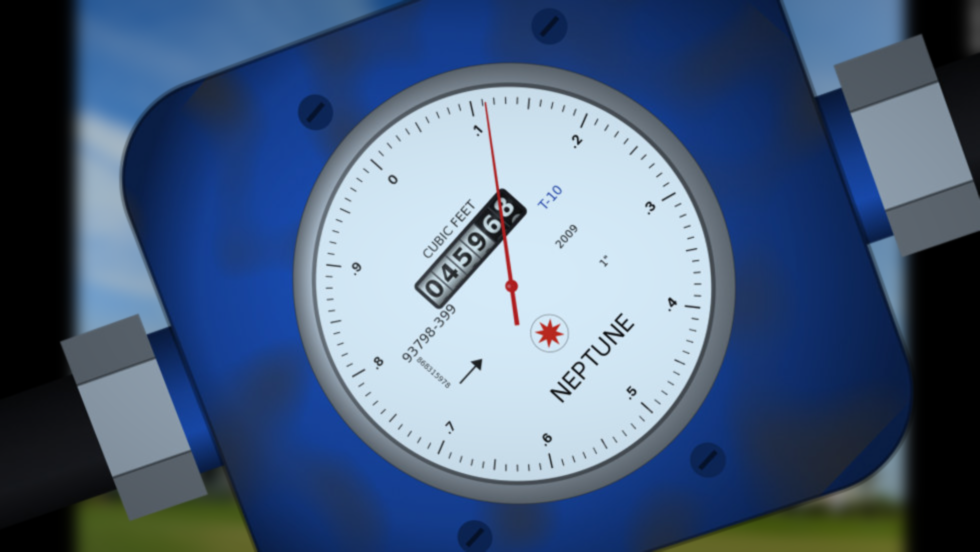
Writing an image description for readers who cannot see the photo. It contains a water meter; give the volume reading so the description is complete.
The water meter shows 45968.11 ft³
